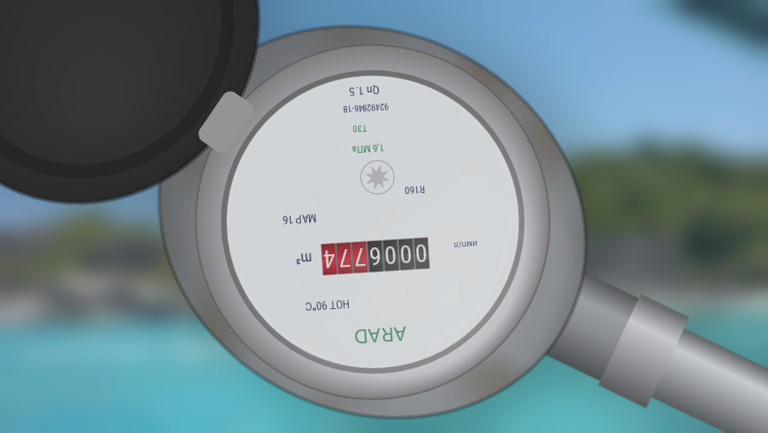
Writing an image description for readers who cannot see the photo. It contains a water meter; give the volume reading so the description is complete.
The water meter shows 6.774 m³
